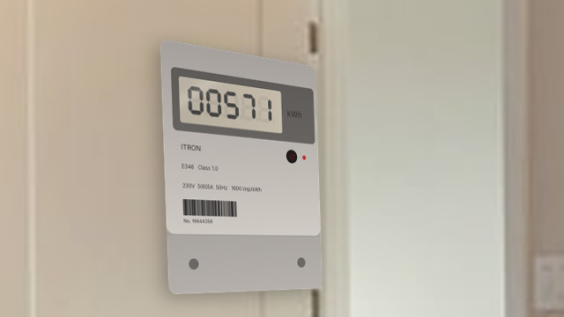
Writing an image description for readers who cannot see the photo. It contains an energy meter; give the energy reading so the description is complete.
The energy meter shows 571 kWh
